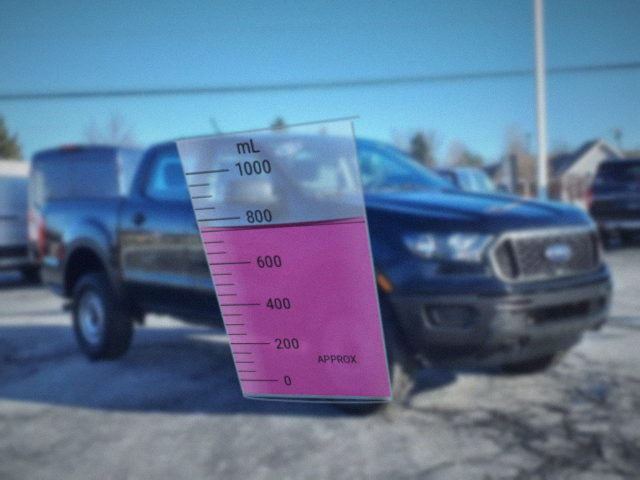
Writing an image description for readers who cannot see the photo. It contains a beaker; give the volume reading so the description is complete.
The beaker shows 750 mL
